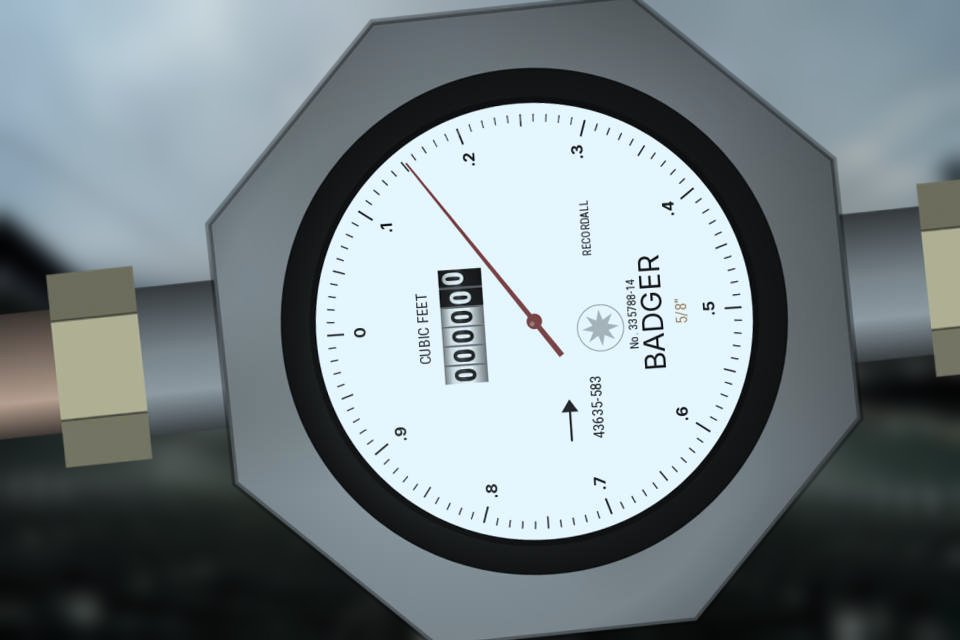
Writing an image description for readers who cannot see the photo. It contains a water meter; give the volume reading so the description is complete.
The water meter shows 0.15 ft³
